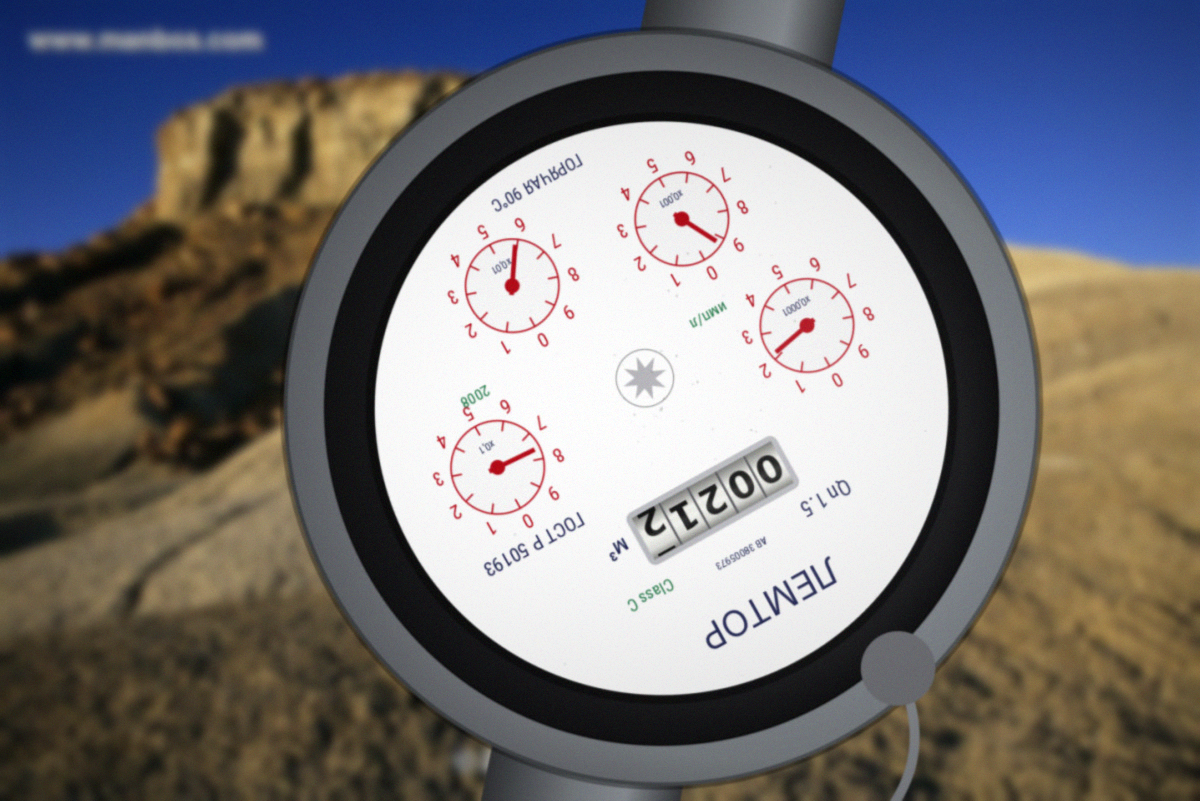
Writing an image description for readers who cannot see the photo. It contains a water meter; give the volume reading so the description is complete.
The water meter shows 211.7592 m³
